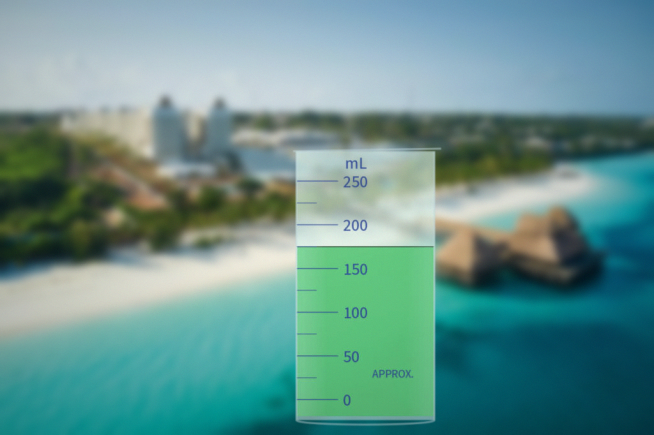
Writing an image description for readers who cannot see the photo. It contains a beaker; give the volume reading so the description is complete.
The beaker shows 175 mL
